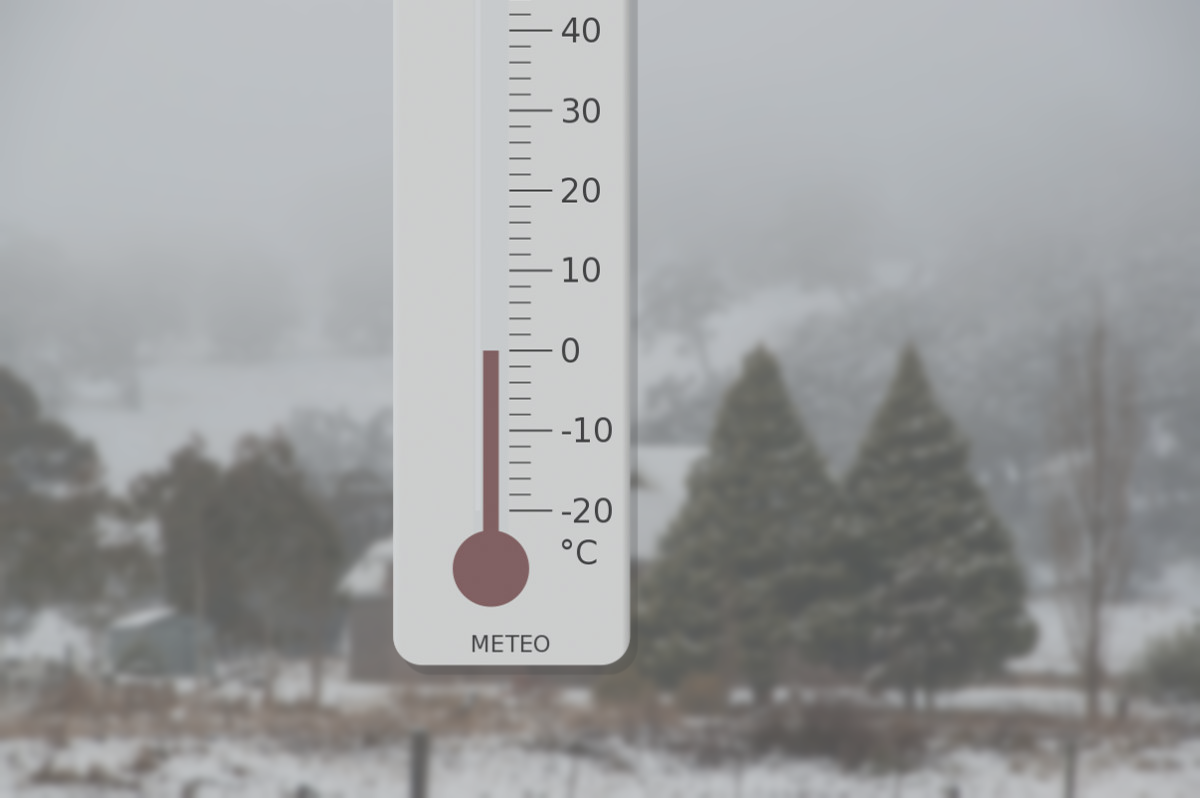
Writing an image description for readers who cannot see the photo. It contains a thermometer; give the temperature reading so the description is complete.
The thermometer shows 0 °C
